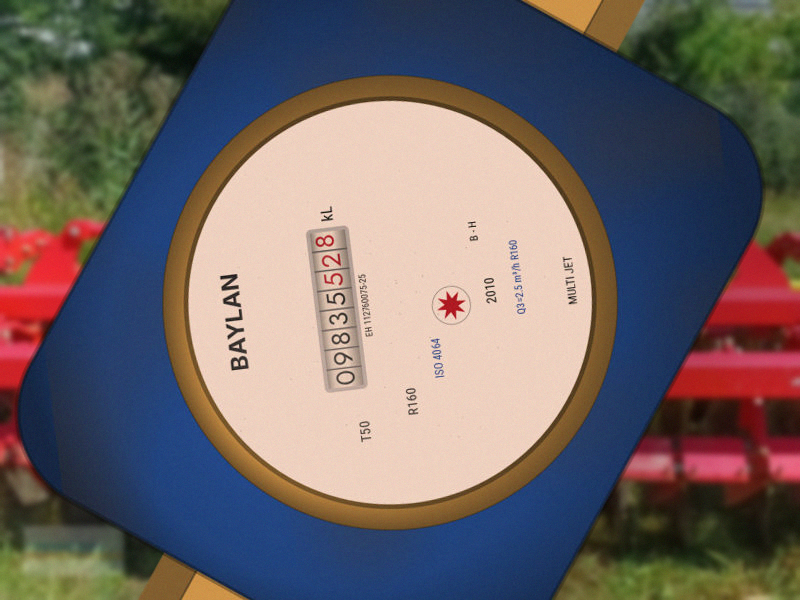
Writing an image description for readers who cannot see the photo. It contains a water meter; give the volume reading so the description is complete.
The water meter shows 9835.528 kL
